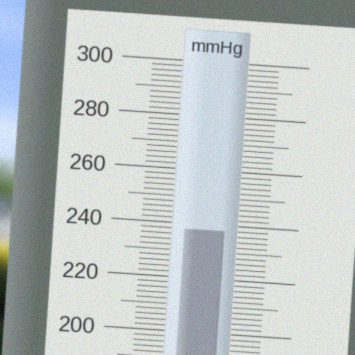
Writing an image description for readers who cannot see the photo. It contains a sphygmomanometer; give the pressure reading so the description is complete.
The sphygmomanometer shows 238 mmHg
